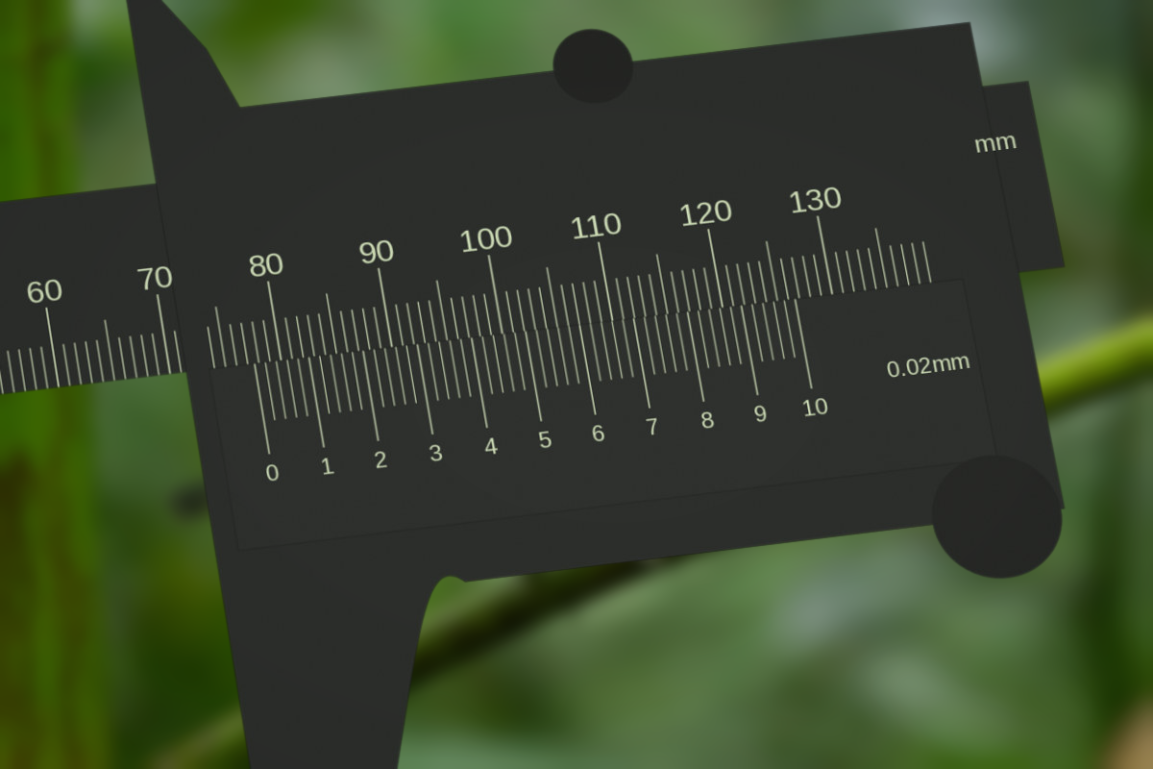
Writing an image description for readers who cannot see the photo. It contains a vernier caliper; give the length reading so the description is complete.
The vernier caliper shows 77.6 mm
